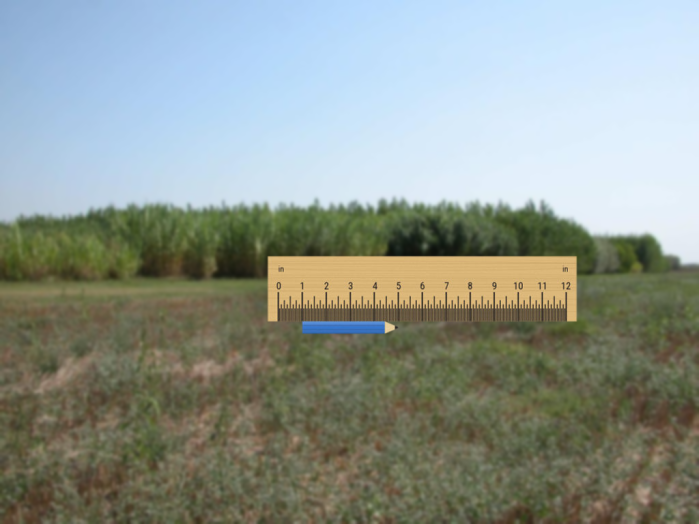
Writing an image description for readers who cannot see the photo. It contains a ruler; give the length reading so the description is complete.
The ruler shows 4 in
